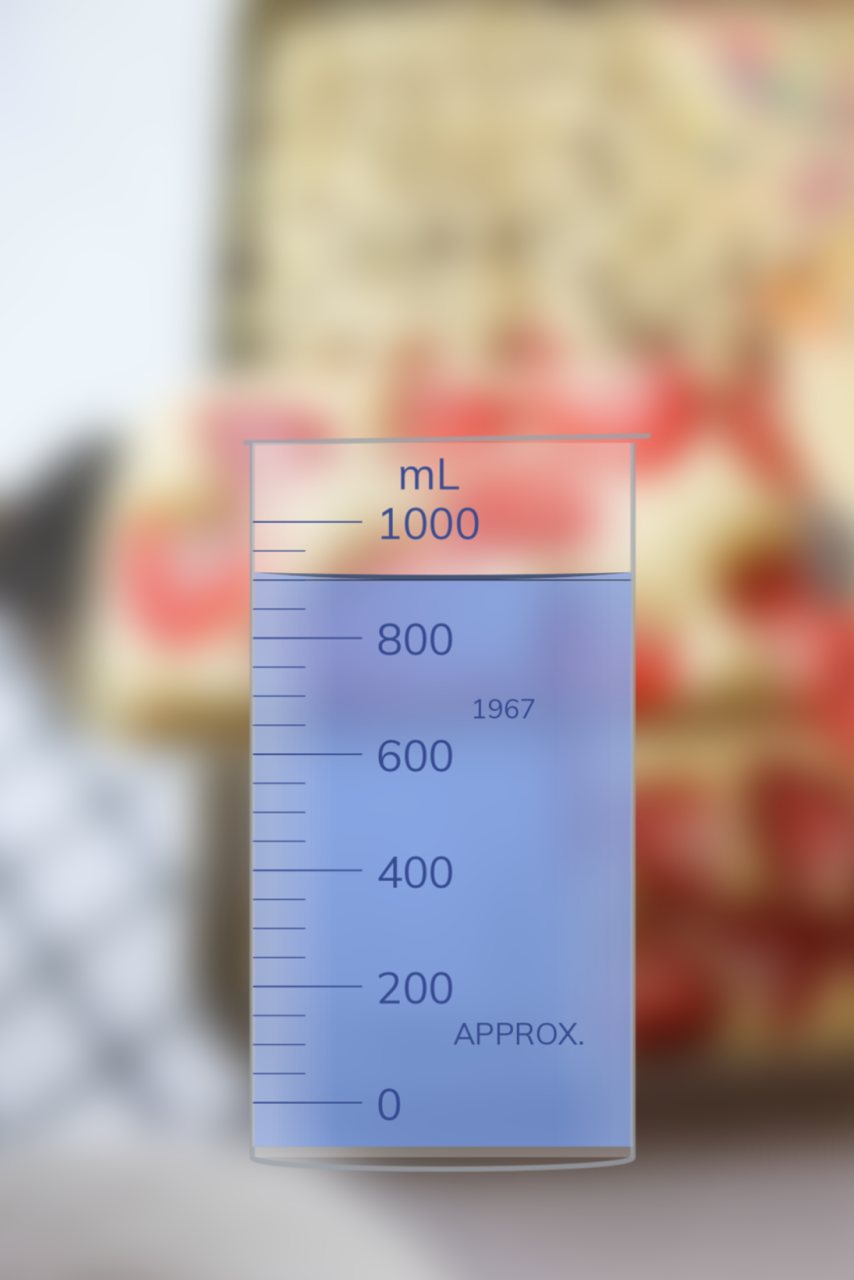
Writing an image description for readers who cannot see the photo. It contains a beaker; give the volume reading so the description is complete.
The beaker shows 900 mL
